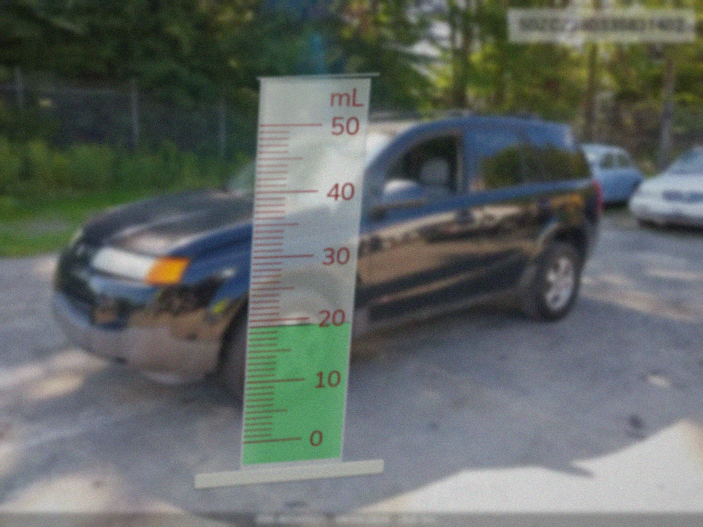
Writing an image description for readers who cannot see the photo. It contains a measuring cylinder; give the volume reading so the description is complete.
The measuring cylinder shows 19 mL
